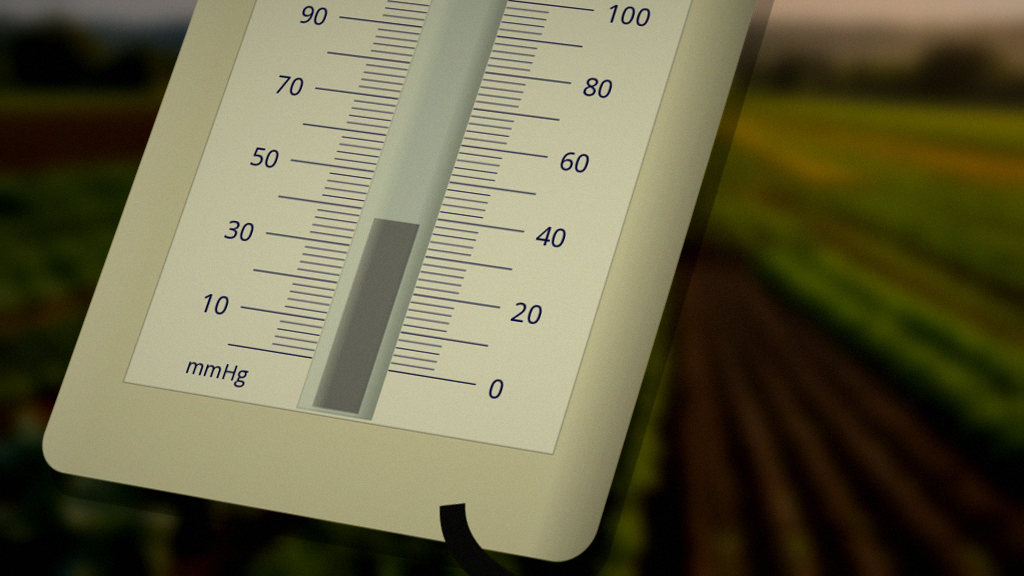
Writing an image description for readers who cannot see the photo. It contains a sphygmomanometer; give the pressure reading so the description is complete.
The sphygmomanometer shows 38 mmHg
